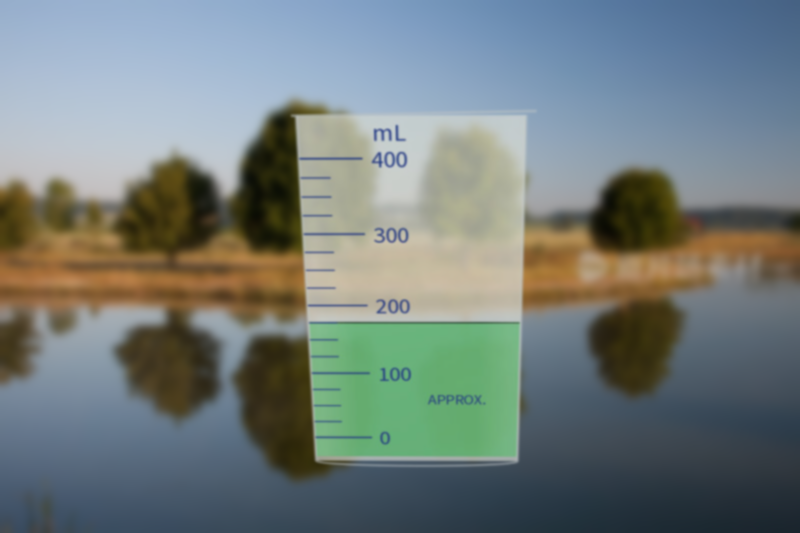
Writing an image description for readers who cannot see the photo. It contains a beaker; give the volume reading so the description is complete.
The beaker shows 175 mL
